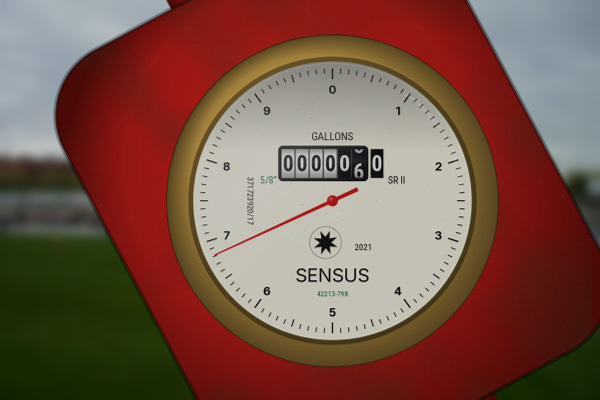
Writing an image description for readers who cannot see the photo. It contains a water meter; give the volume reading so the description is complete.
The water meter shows 56.8 gal
